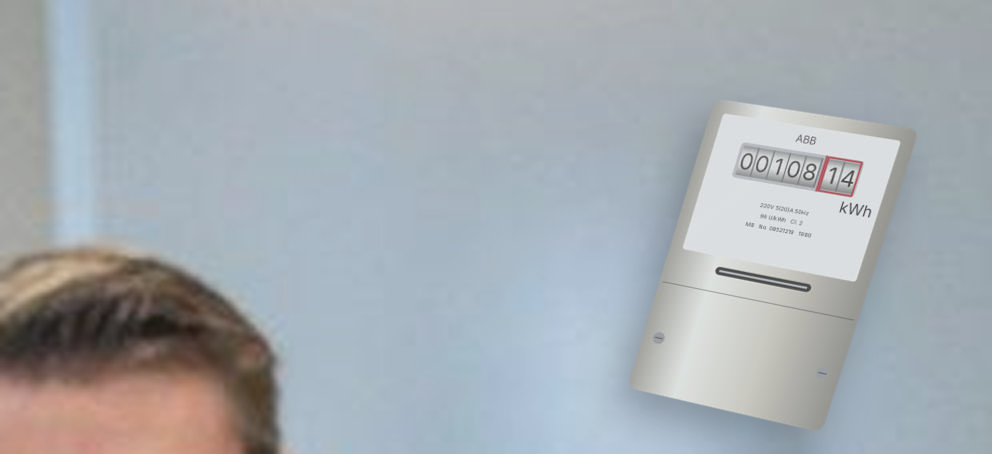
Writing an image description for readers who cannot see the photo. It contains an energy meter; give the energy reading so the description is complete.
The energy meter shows 108.14 kWh
